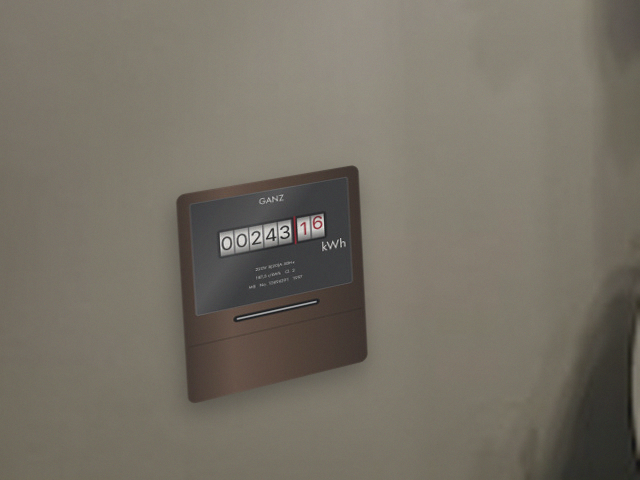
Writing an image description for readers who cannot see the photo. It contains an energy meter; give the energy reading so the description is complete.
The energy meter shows 243.16 kWh
